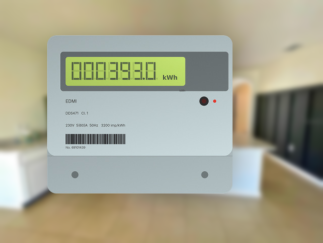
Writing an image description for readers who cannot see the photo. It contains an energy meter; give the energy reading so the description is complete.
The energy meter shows 393.0 kWh
